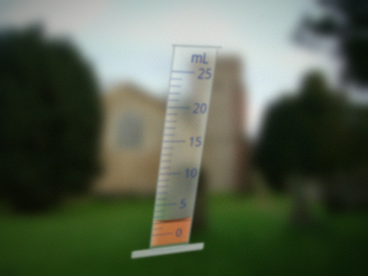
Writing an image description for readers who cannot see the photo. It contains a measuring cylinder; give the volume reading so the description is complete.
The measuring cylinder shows 2 mL
